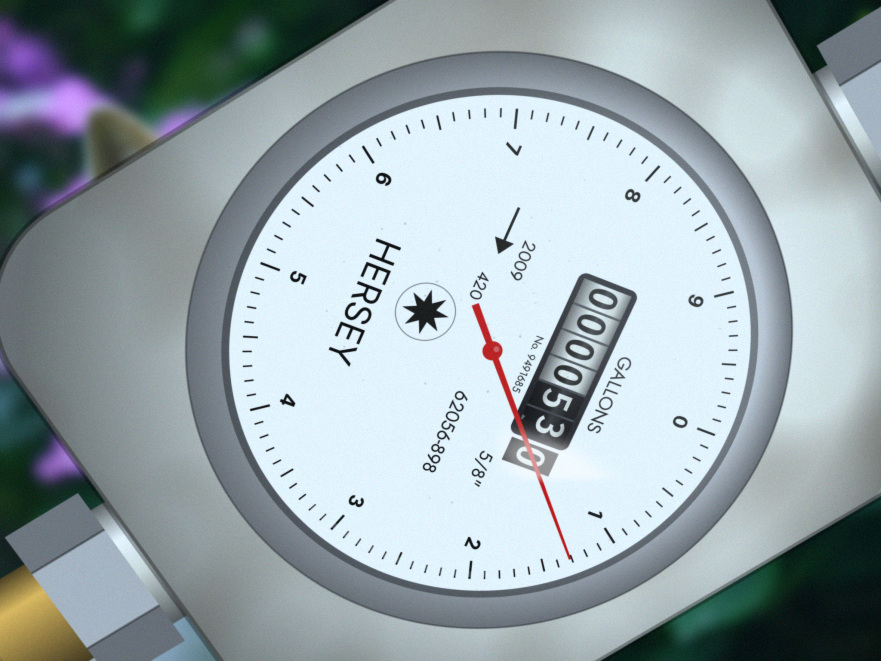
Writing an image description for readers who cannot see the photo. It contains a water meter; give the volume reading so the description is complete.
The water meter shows 531.3 gal
